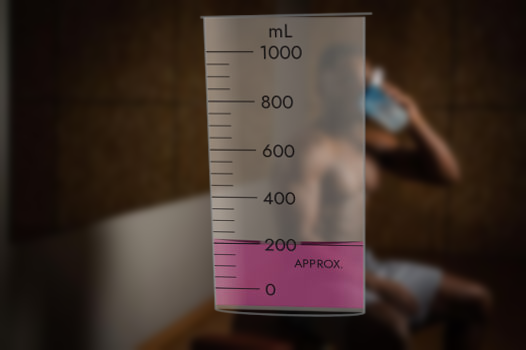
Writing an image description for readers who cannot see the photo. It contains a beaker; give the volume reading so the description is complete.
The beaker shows 200 mL
